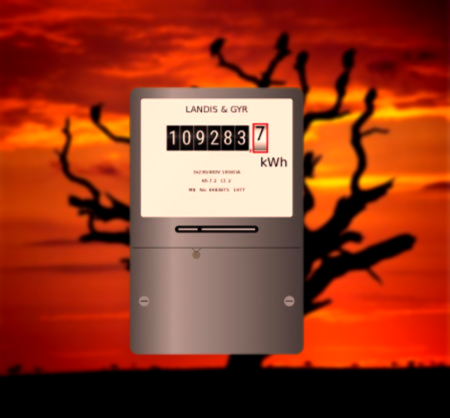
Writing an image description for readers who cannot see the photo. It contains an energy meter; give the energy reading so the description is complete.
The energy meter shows 109283.7 kWh
